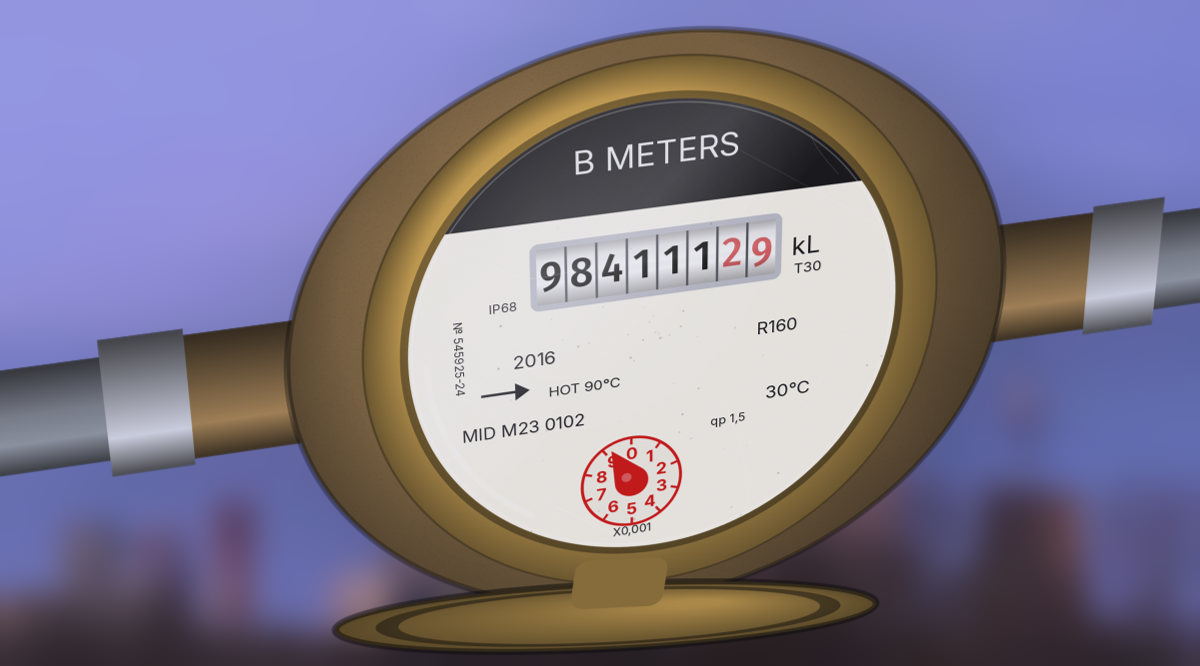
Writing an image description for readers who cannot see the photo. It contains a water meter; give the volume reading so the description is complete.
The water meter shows 984111.289 kL
